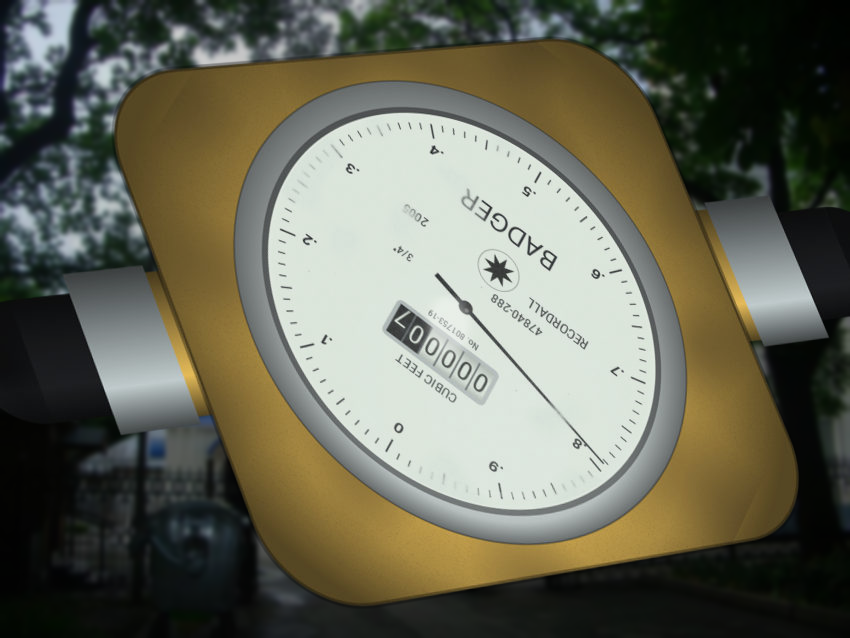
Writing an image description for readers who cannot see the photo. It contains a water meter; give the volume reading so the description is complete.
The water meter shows 6.79 ft³
